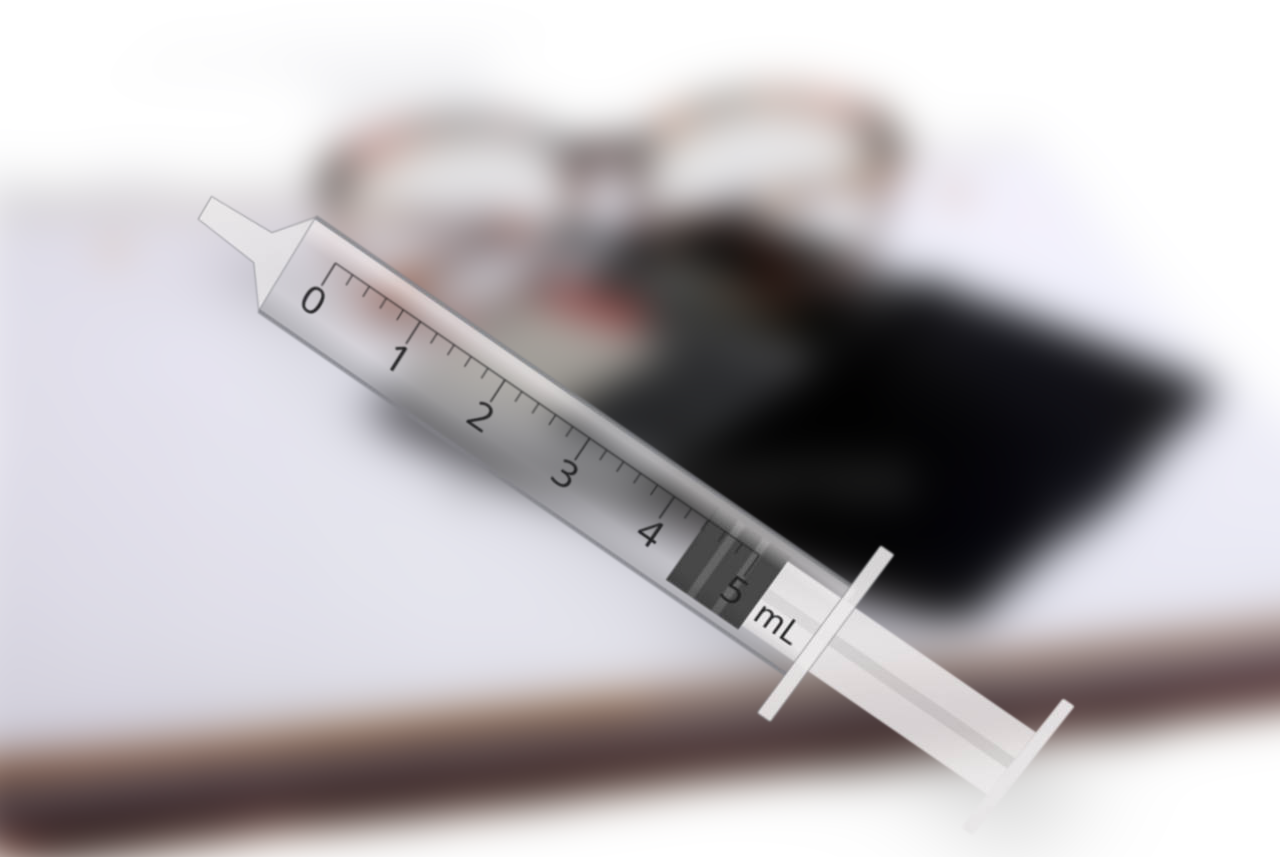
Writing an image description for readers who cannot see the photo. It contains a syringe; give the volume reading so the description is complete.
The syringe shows 4.4 mL
